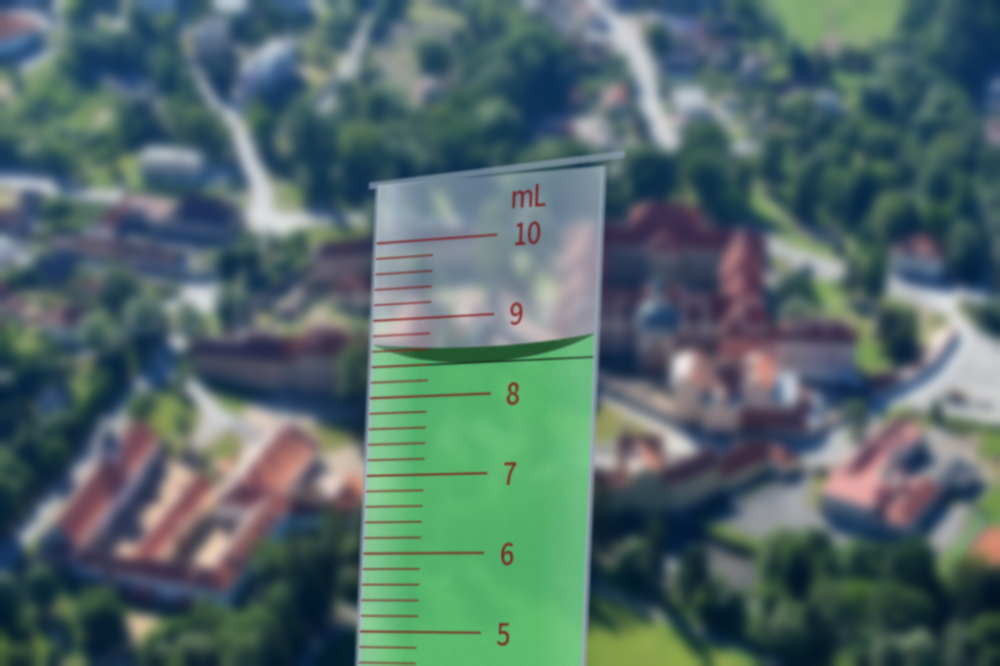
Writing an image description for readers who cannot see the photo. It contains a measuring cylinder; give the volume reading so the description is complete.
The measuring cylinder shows 8.4 mL
